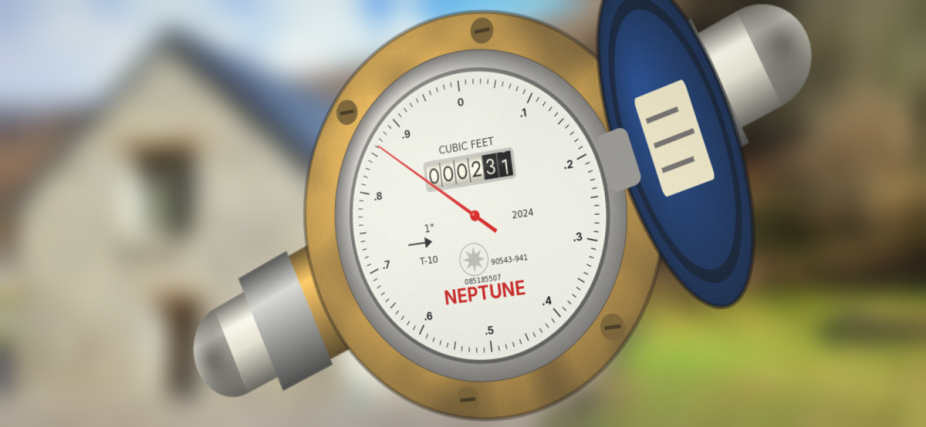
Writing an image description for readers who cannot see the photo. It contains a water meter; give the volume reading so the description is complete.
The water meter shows 230.86 ft³
